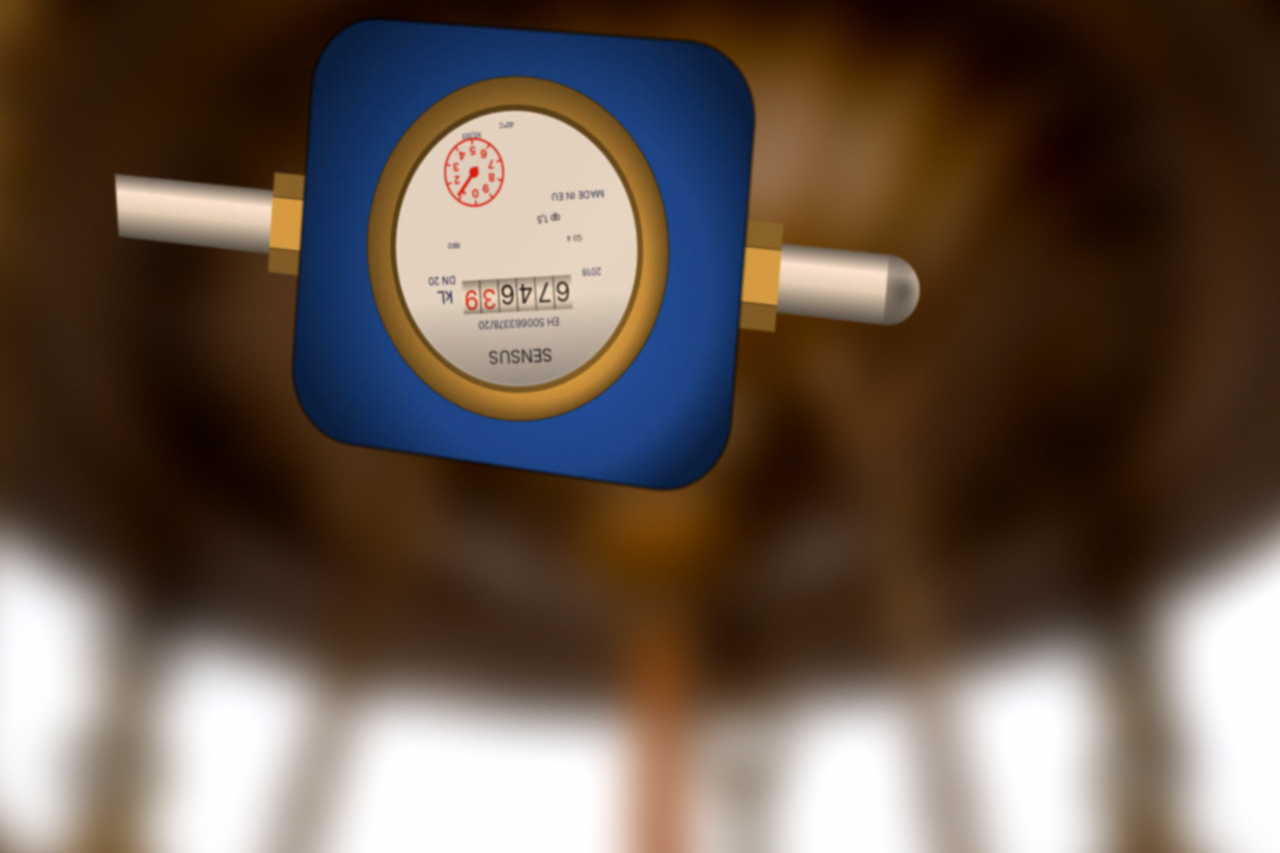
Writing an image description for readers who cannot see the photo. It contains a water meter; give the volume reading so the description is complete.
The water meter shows 6746.391 kL
